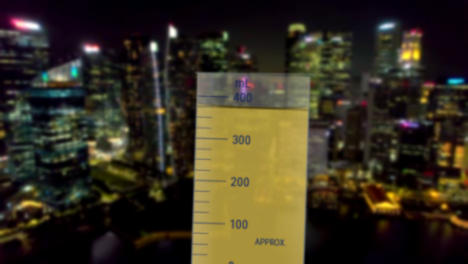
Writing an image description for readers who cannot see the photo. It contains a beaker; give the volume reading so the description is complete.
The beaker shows 375 mL
